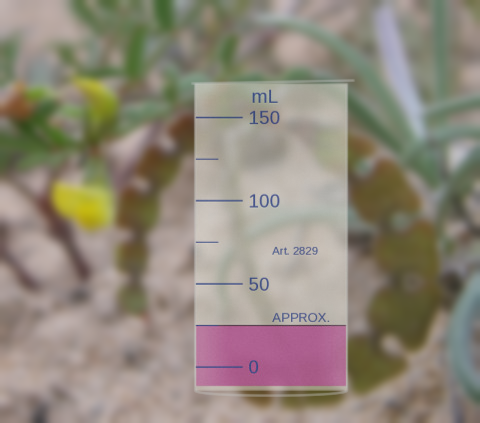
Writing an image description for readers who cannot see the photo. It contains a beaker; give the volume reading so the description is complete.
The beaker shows 25 mL
